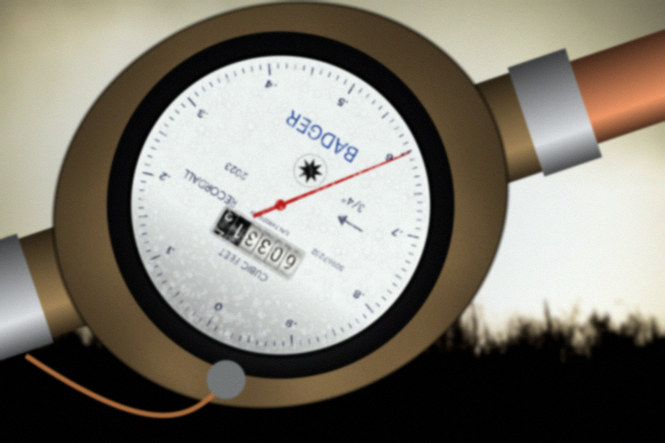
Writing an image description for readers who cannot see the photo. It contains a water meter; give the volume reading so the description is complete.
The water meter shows 603312.60 ft³
